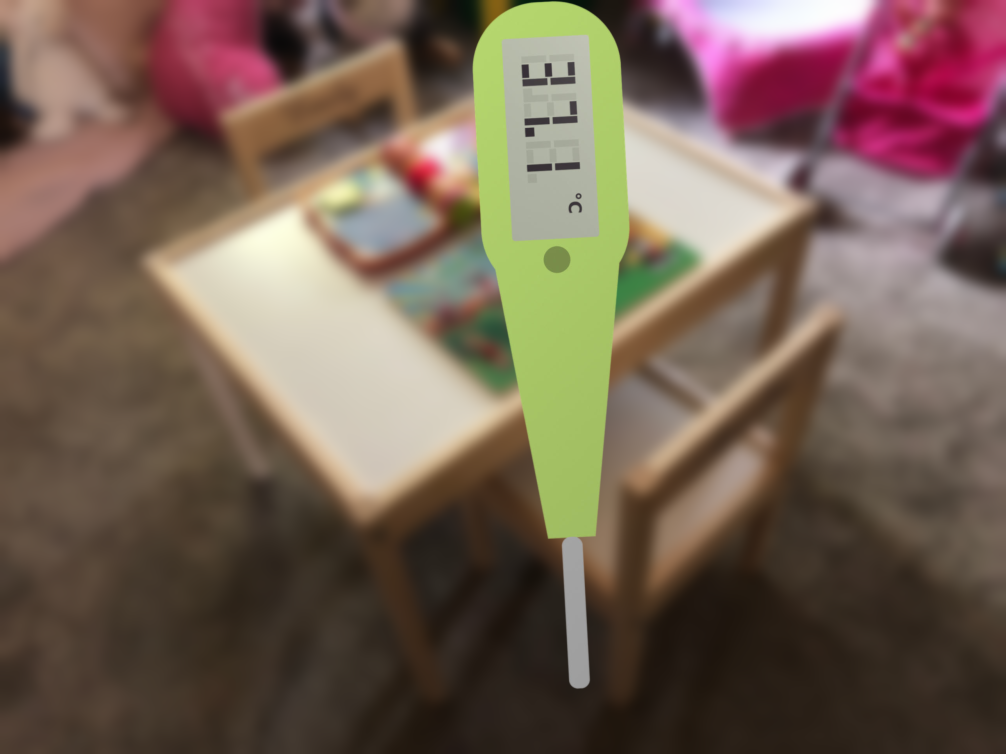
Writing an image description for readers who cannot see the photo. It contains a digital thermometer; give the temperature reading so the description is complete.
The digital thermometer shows 37.1 °C
